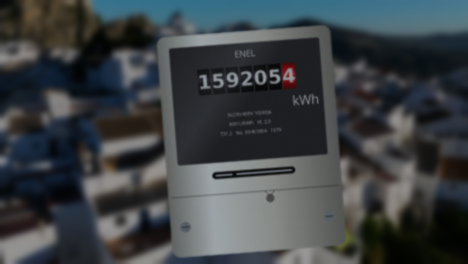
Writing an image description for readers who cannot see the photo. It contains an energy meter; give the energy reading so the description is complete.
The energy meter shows 159205.4 kWh
